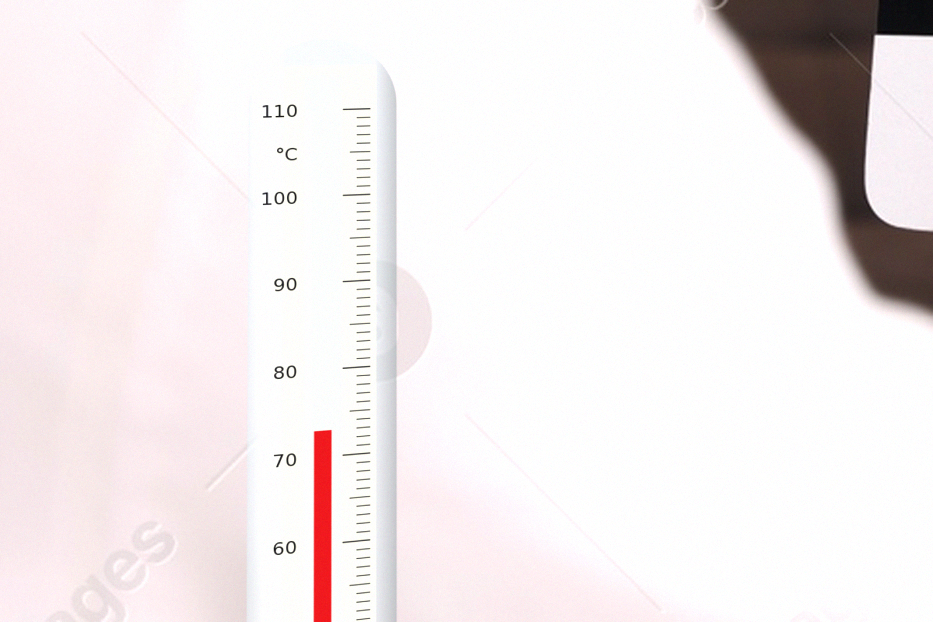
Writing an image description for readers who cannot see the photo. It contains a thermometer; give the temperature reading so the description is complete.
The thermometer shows 73 °C
